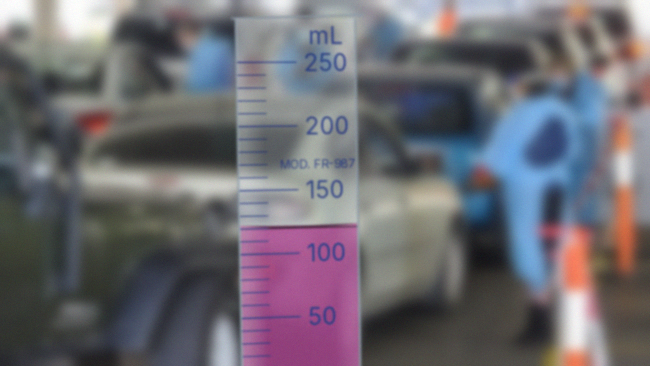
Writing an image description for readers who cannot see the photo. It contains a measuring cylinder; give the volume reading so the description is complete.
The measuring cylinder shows 120 mL
